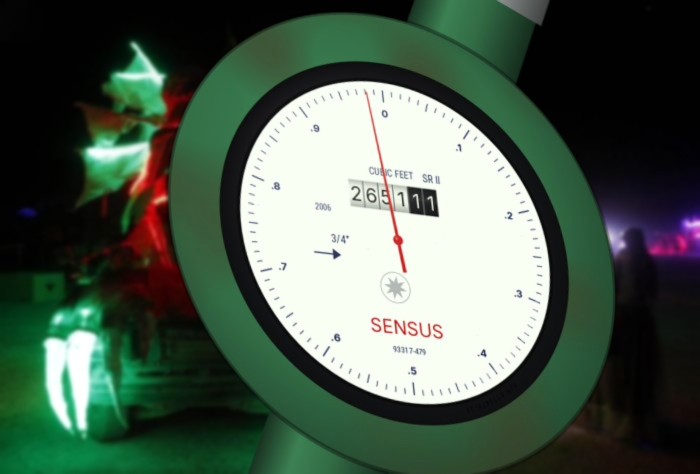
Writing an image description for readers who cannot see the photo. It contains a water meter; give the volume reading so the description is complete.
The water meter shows 265110.98 ft³
